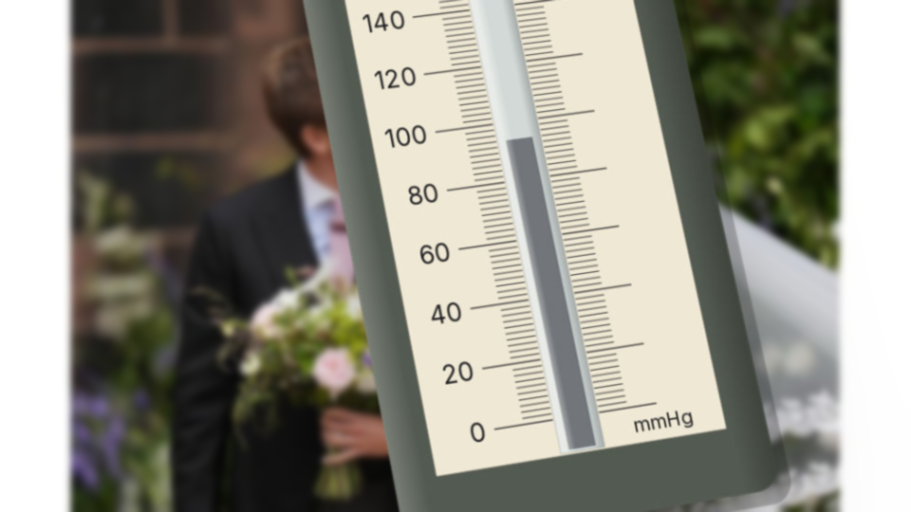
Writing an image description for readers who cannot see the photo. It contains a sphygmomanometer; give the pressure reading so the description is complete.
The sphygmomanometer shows 94 mmHg
